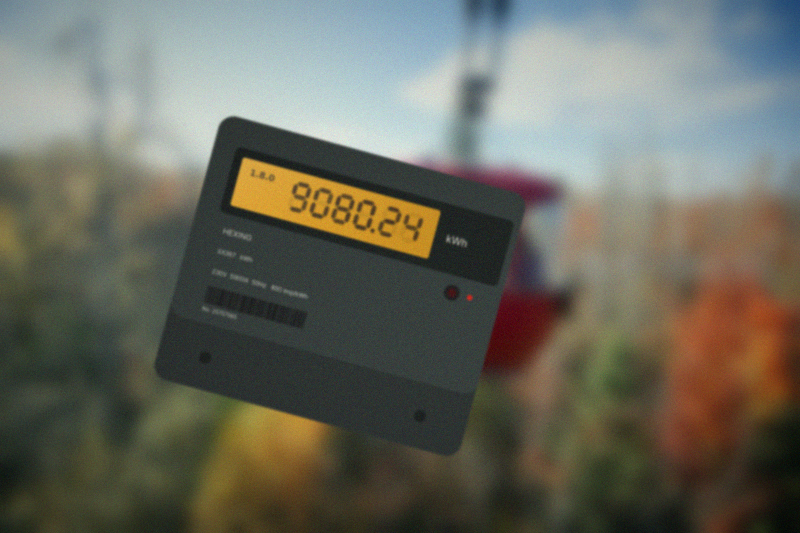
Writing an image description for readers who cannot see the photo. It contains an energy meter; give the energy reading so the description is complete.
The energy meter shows 9080.24 kWh
